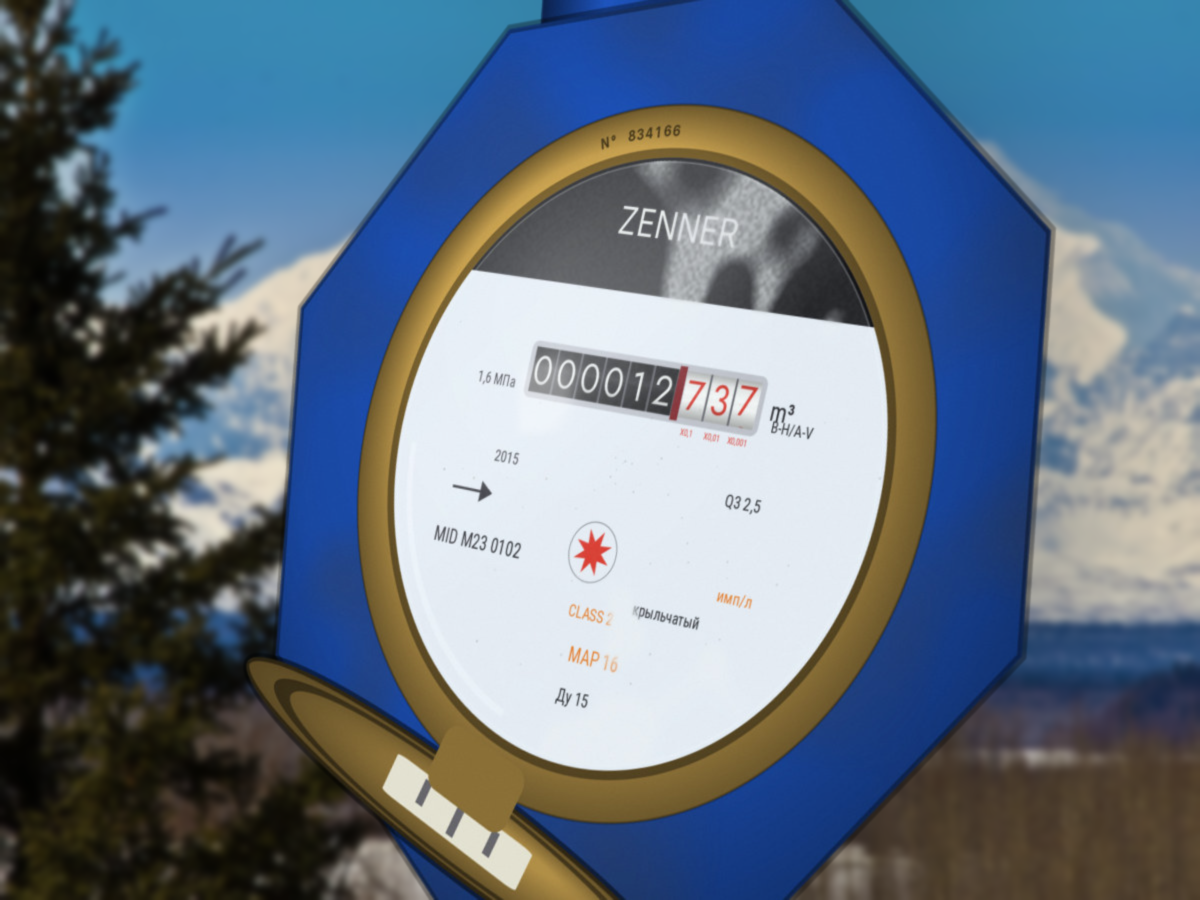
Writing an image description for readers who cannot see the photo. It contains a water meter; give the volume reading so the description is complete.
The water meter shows 12.737 m³
